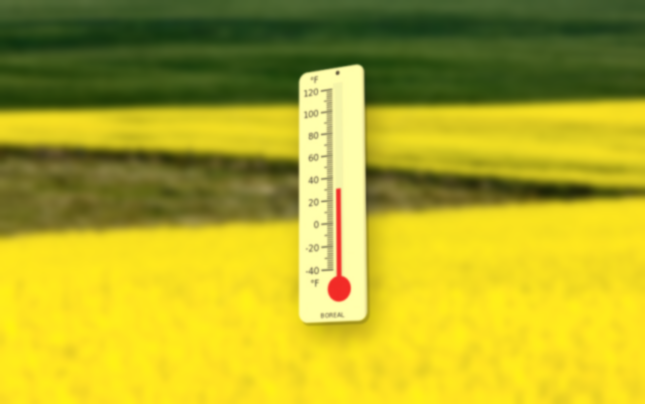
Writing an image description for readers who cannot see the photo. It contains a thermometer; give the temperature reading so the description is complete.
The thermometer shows 30 °F
